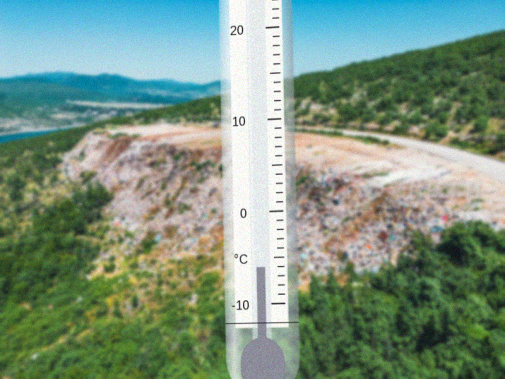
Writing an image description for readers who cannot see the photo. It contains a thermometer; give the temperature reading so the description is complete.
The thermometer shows -6 °C
